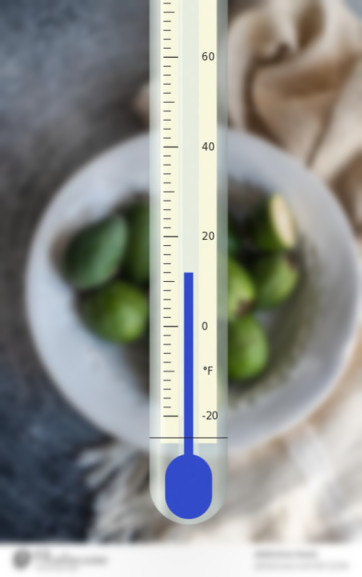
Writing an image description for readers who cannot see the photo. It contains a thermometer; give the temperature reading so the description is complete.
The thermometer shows 12 °F
